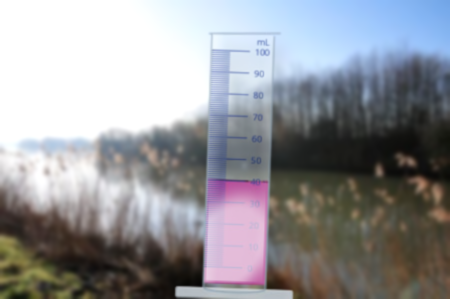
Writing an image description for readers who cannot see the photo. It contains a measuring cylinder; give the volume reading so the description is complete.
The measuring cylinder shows 40 mL
